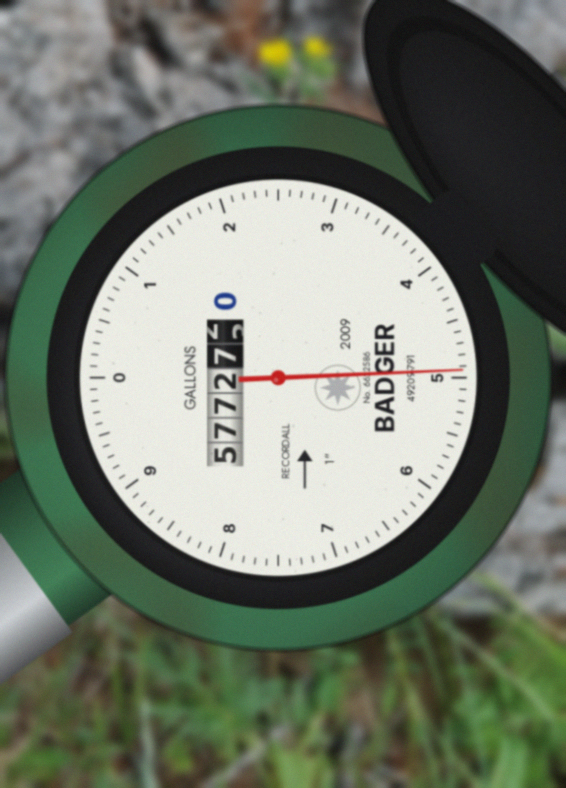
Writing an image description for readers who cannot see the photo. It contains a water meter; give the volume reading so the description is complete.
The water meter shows 5772724.9 gal
